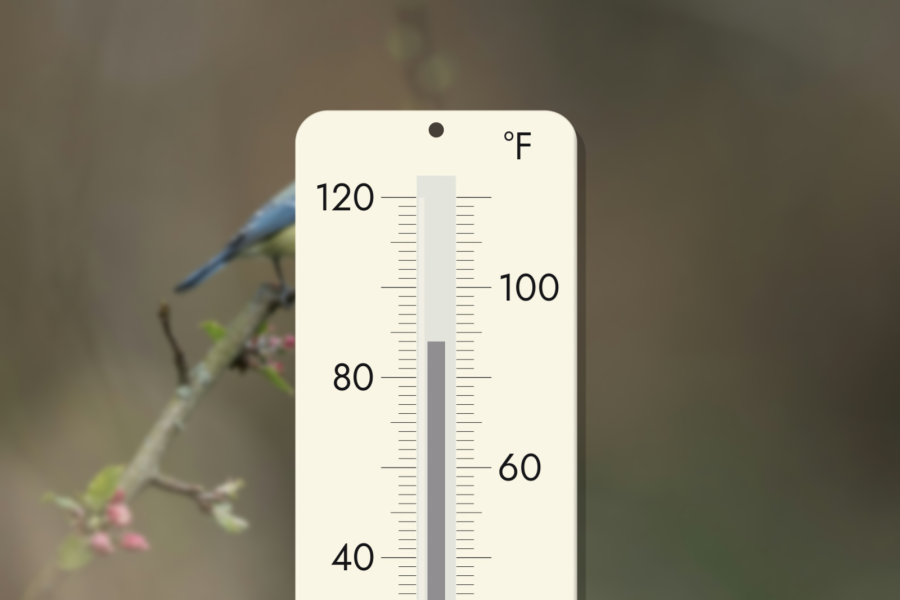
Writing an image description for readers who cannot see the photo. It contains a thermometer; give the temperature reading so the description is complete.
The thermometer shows 88 °F
